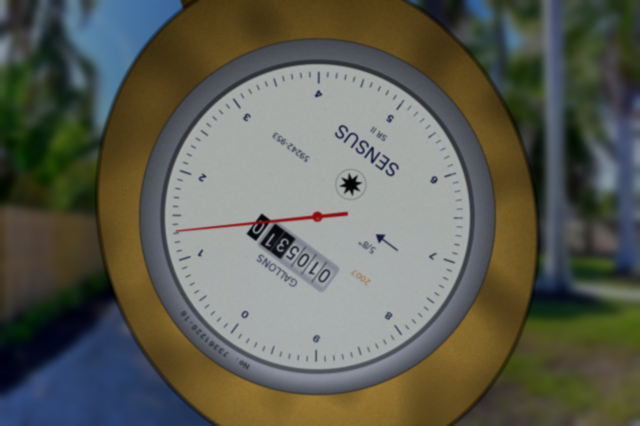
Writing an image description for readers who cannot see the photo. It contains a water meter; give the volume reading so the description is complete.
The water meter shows 105311.3 gal
